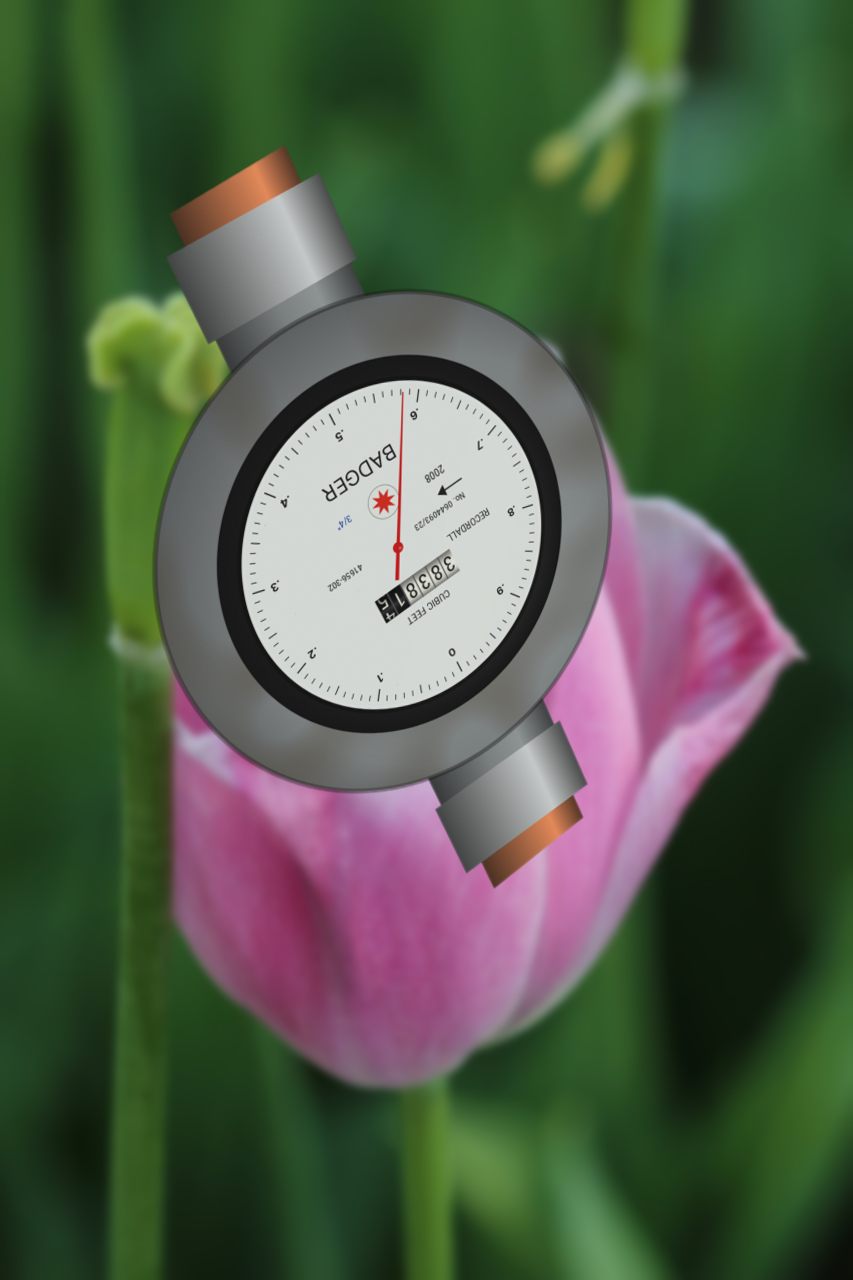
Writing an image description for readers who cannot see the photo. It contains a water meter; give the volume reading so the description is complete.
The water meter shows 383814.58 ft³
